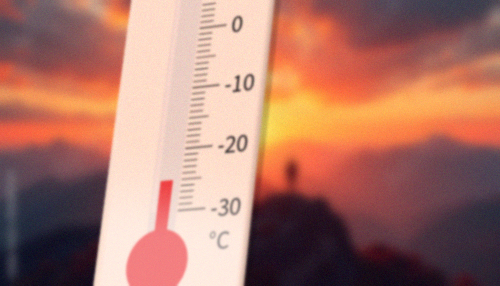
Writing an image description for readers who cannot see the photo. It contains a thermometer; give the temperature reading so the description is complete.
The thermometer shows -25 °C
